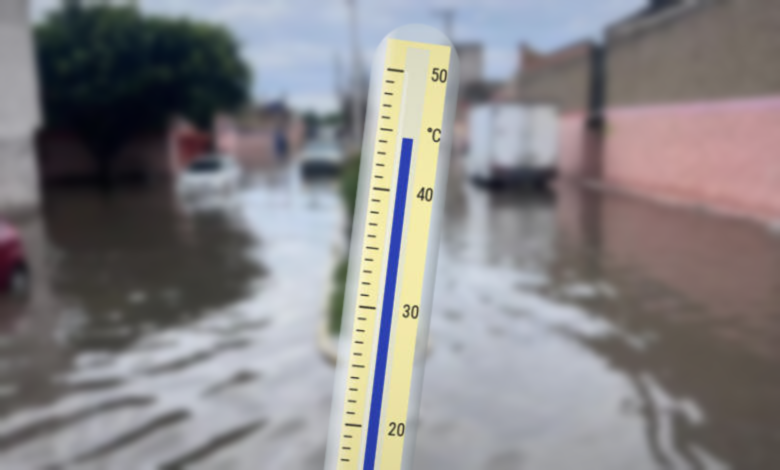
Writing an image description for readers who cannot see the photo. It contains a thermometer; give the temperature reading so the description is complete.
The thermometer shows 44.5 °C
